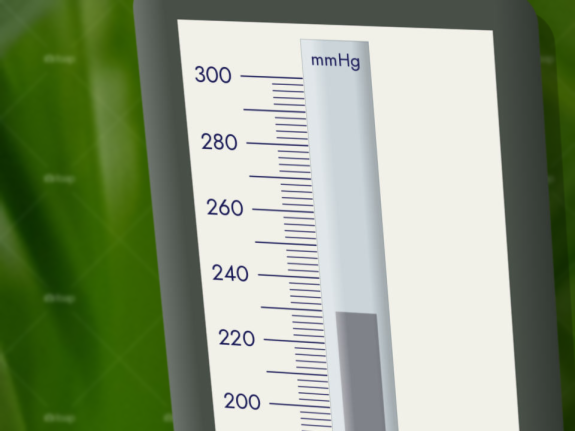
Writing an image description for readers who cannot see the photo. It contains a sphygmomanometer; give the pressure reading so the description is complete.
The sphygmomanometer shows 230 mmHg
